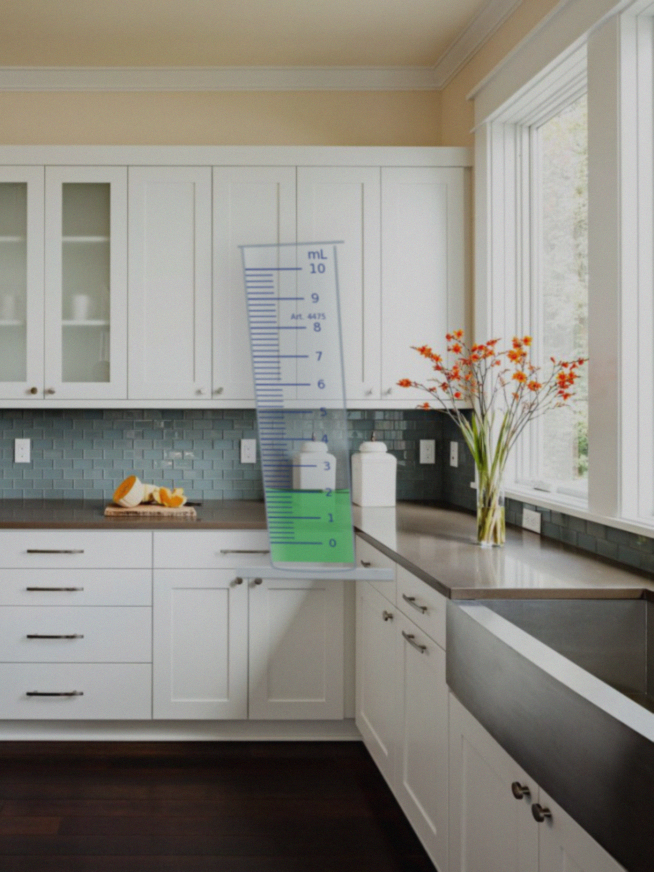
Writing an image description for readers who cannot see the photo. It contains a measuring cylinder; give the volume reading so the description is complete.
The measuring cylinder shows 2 mL
